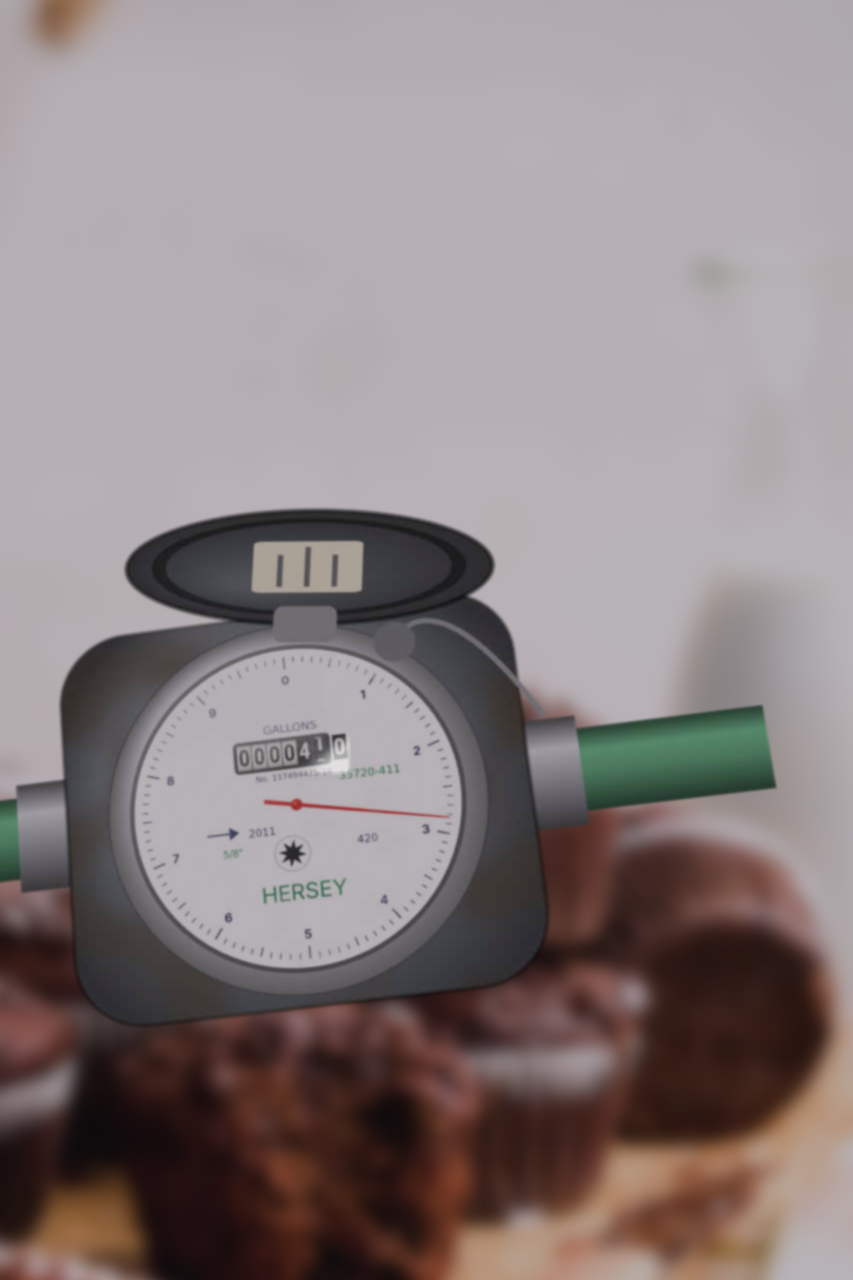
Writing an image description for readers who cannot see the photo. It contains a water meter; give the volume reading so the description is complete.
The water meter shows 412.8 gal
